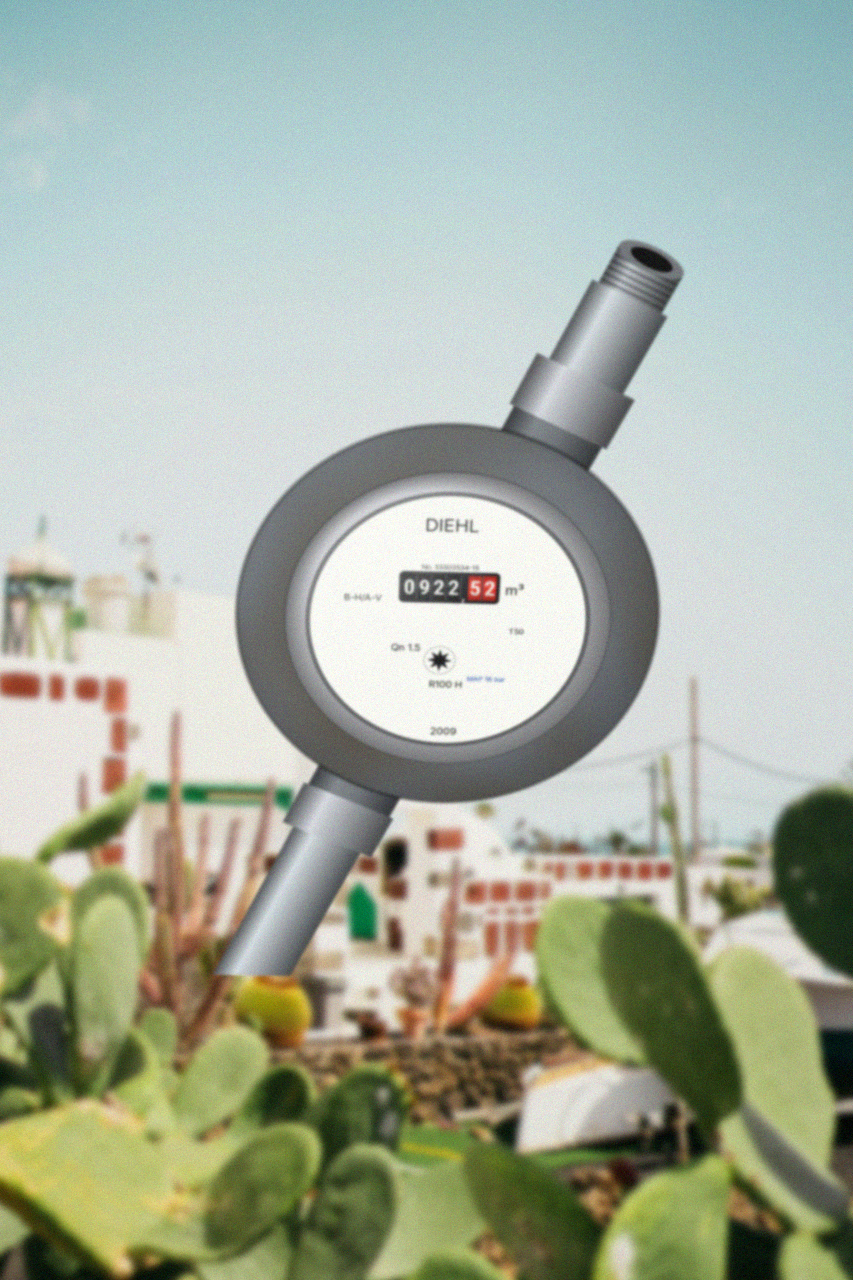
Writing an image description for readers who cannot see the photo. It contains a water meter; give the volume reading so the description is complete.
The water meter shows 922.52 m³
